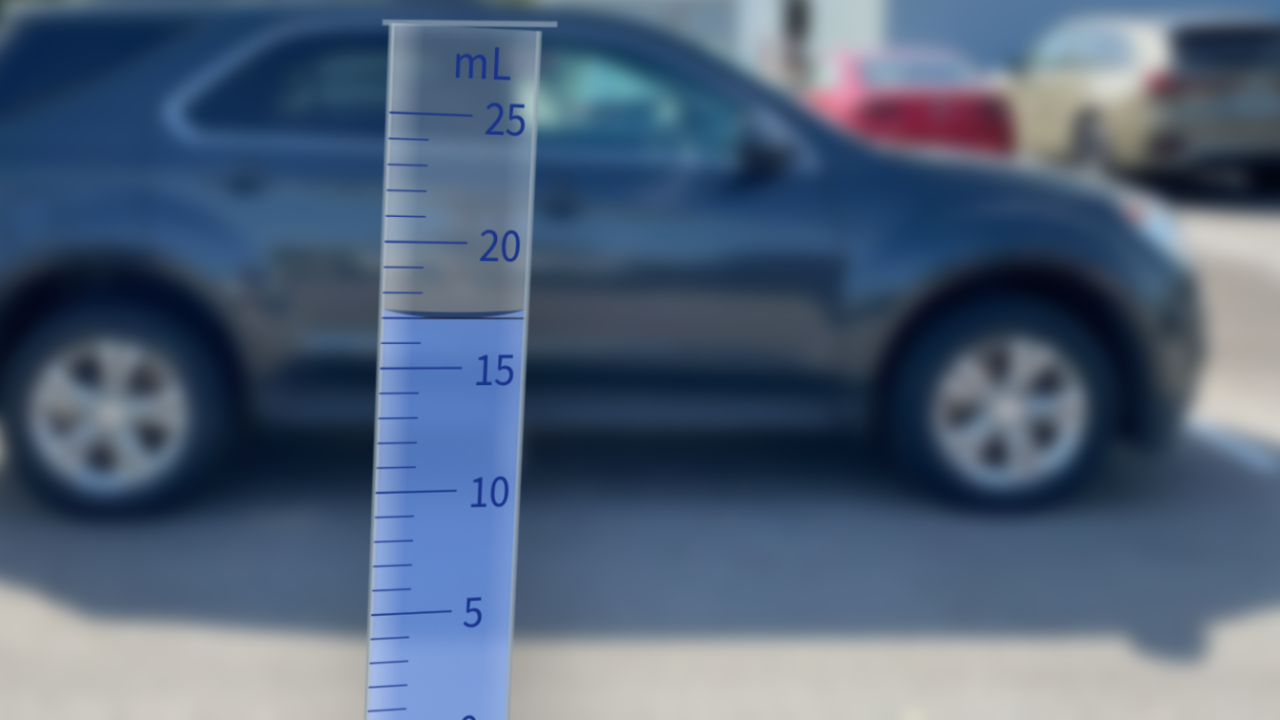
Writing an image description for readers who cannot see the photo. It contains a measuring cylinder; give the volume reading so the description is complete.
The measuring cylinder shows 17 mL
